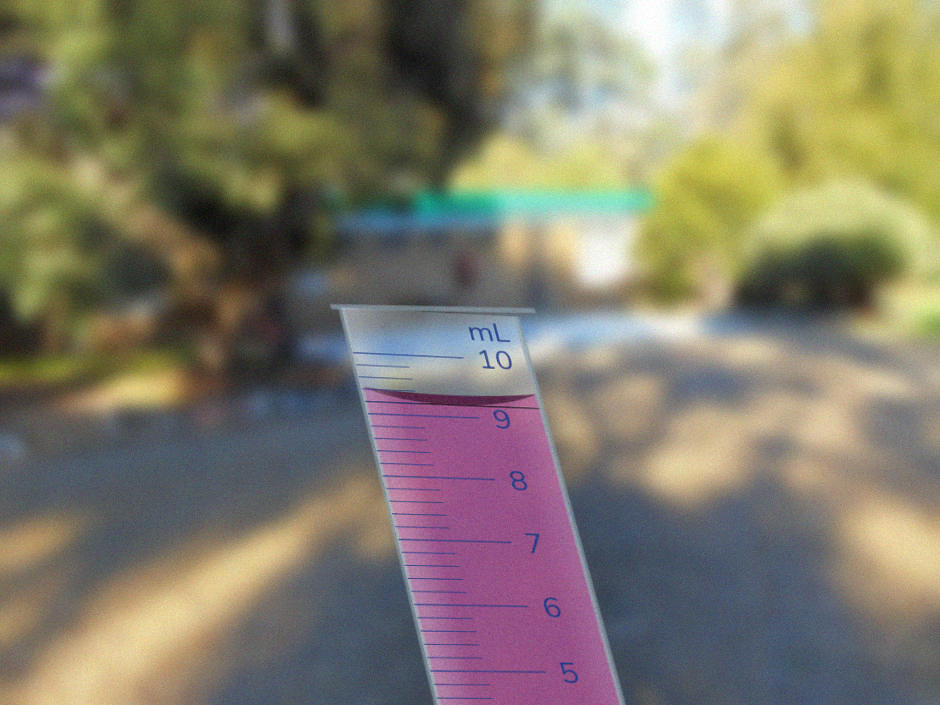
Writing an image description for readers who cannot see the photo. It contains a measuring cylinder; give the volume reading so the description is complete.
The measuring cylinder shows 9.2 mL
